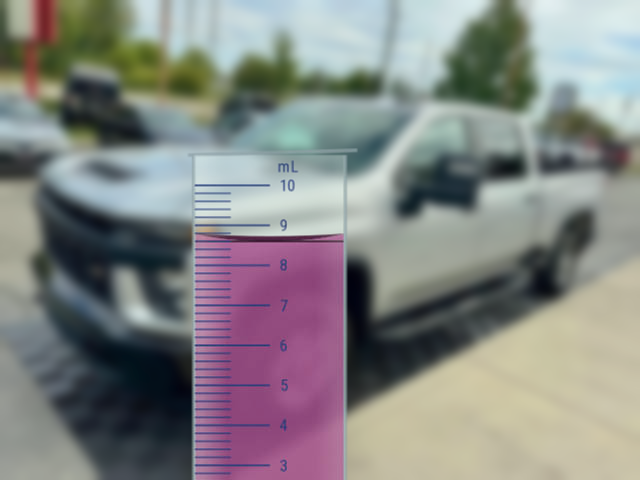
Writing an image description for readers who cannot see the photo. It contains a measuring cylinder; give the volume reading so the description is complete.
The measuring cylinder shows 8.6 mL
